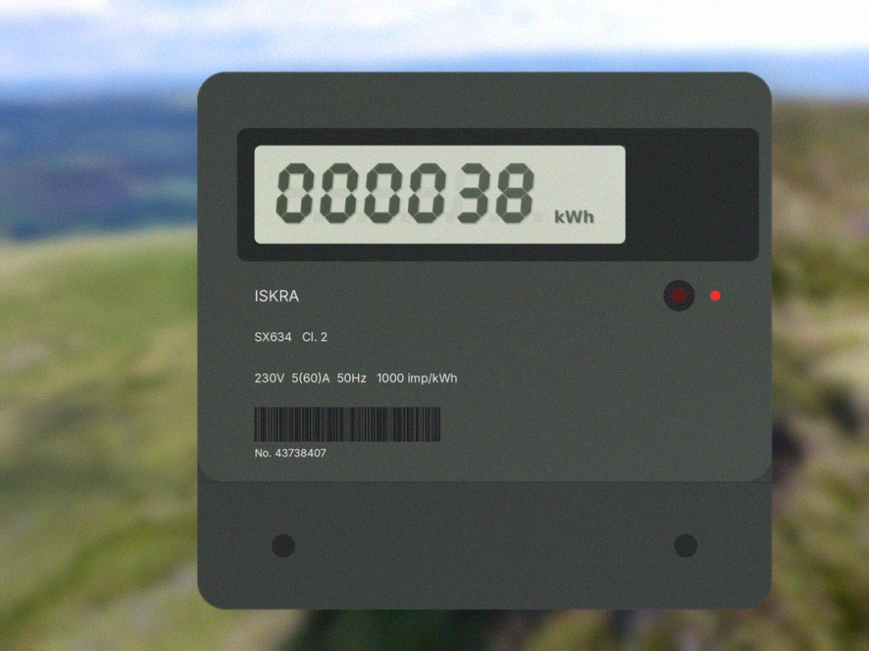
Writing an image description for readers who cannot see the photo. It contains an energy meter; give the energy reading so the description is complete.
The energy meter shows 38 kWh
